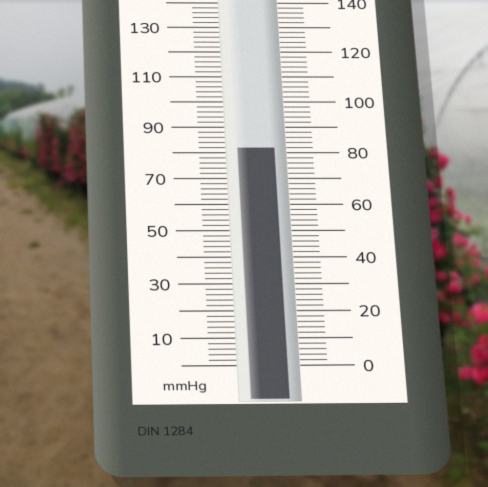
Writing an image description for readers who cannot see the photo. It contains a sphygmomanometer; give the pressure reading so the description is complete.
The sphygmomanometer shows 82 mmHg
